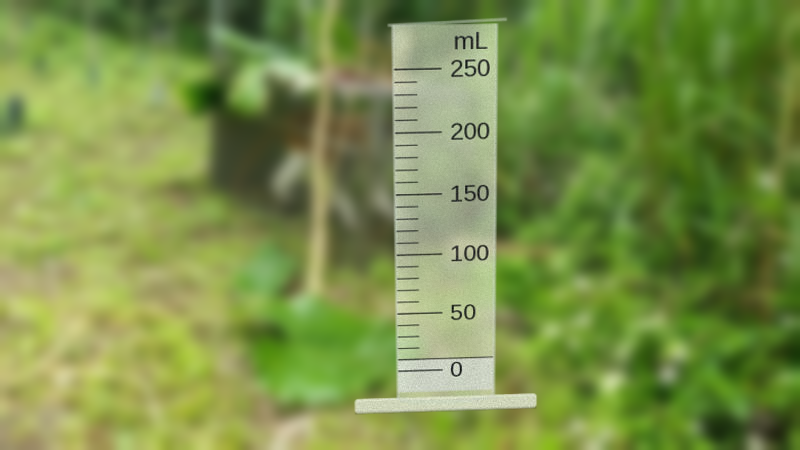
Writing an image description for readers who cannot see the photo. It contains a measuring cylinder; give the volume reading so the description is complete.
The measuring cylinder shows 10 mL
